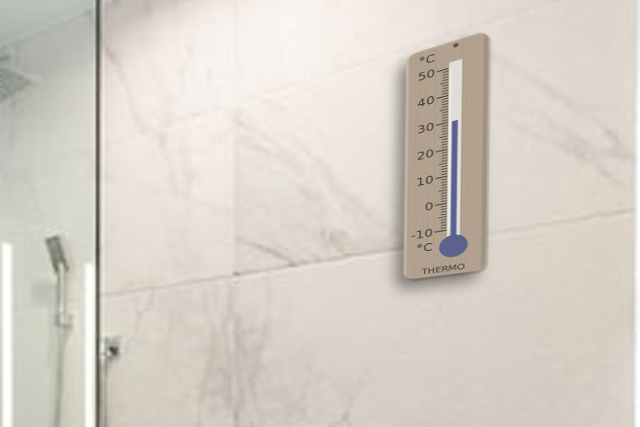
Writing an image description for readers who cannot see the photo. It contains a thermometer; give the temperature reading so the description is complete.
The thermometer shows 30 °C
